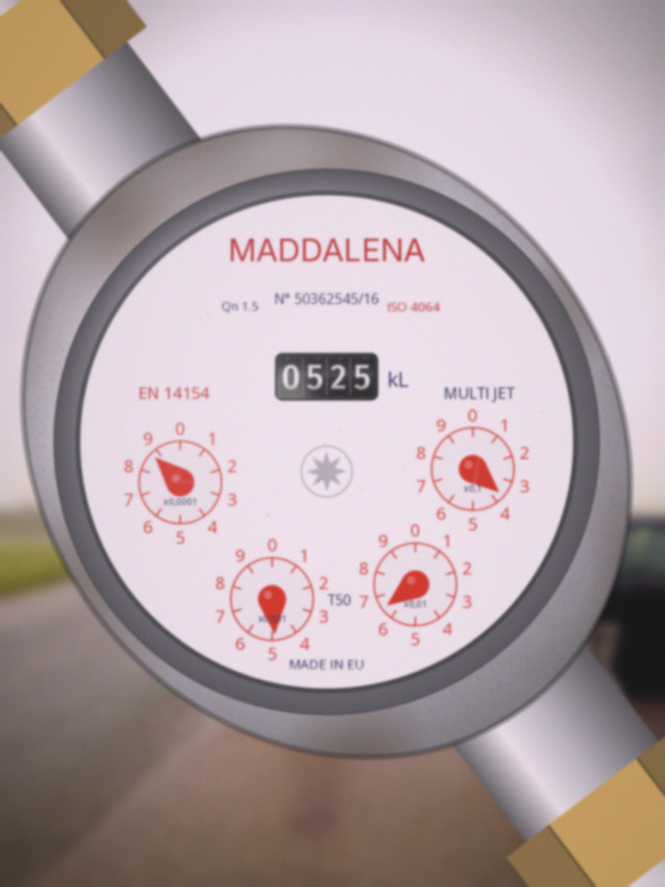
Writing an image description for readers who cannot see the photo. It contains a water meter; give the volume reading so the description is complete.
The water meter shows 525.3648 kL
